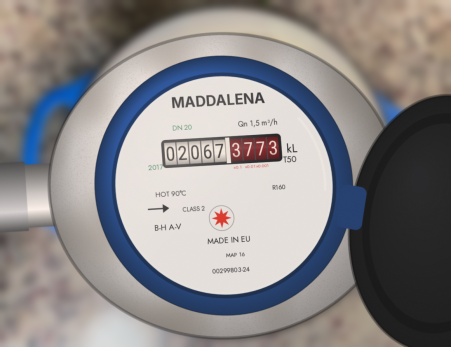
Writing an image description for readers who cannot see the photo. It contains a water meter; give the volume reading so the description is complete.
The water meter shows 2067.3773 kL
